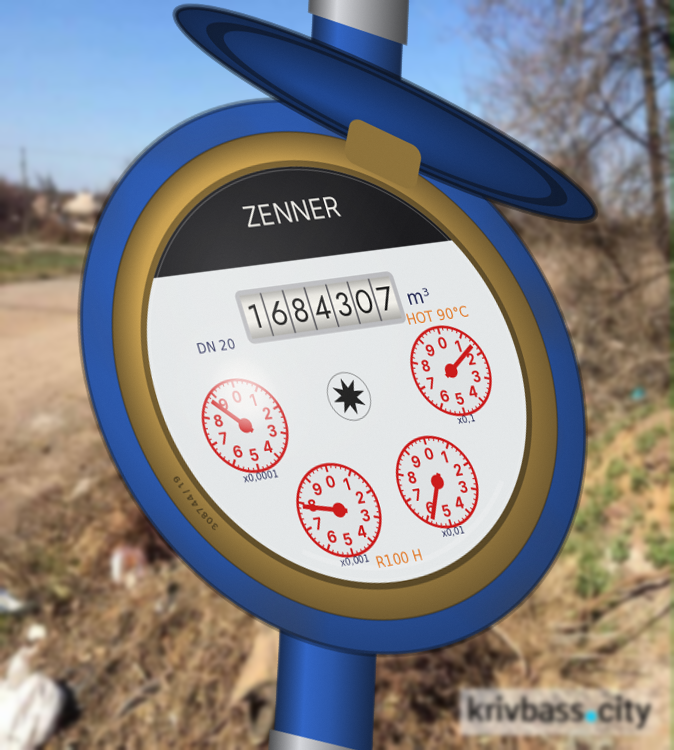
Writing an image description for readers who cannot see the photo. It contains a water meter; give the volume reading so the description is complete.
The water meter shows 1684307.1578 m³
